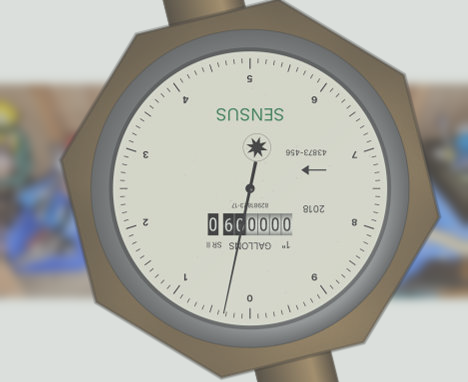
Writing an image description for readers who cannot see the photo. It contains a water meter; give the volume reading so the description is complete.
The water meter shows 90.3 gal
